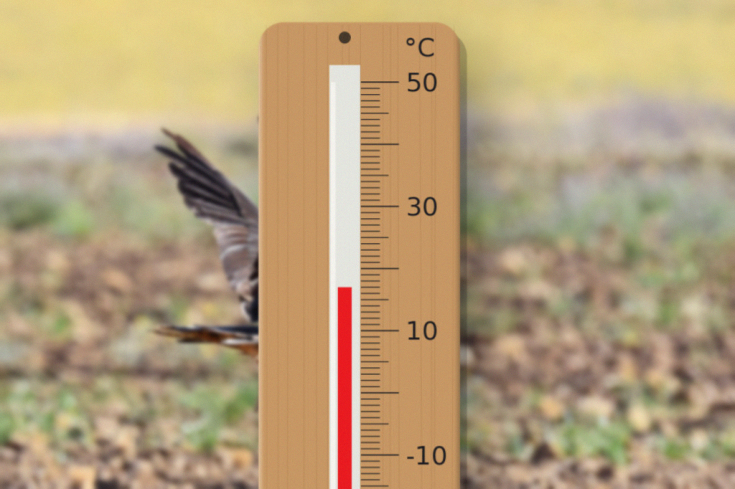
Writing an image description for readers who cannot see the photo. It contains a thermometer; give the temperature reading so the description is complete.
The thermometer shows 17 °C
